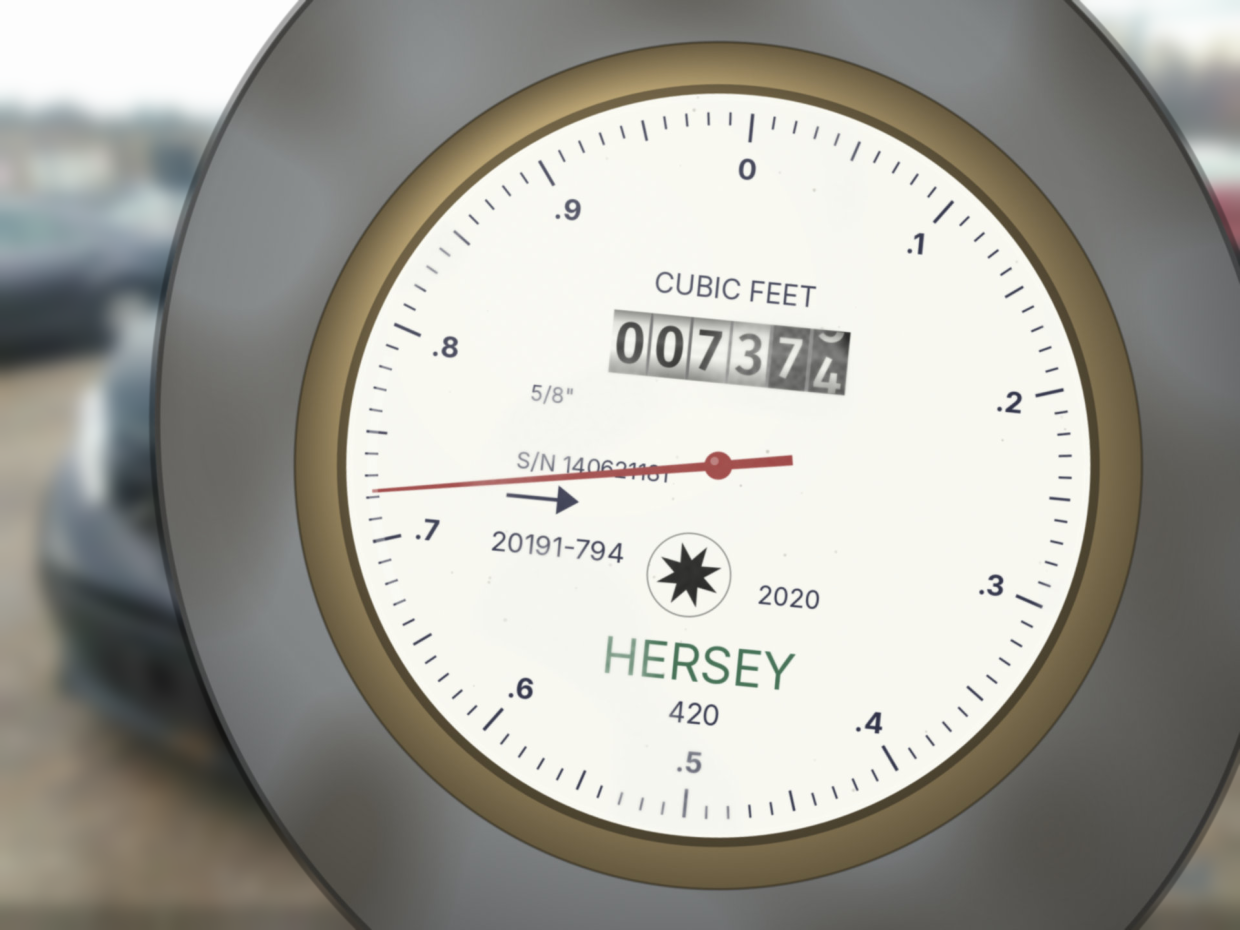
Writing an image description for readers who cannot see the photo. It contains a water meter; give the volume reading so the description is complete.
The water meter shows 7373.72 ft³
